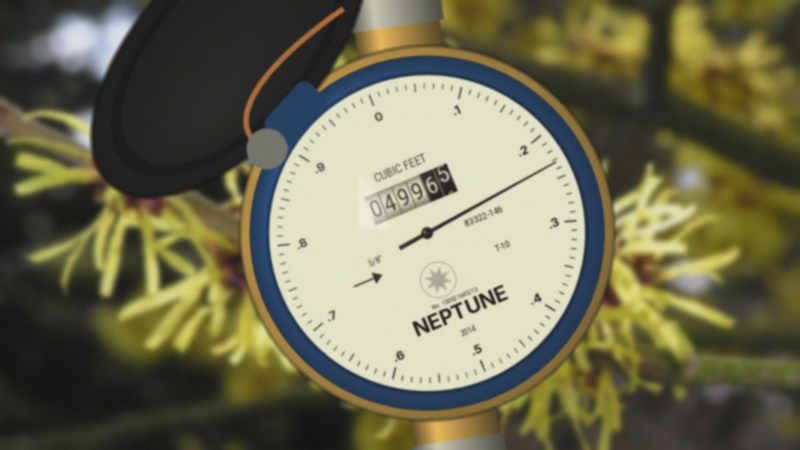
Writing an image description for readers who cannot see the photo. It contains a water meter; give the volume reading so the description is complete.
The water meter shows 49965.23 ft³
